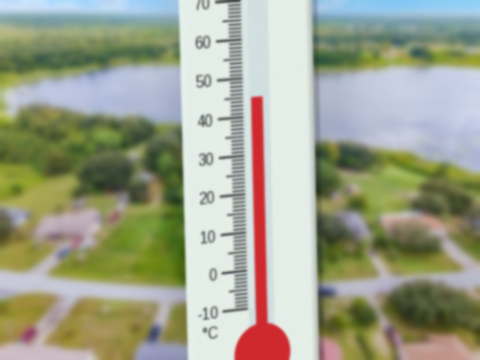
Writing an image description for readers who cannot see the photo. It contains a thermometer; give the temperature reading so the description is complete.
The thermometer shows 45 °C
